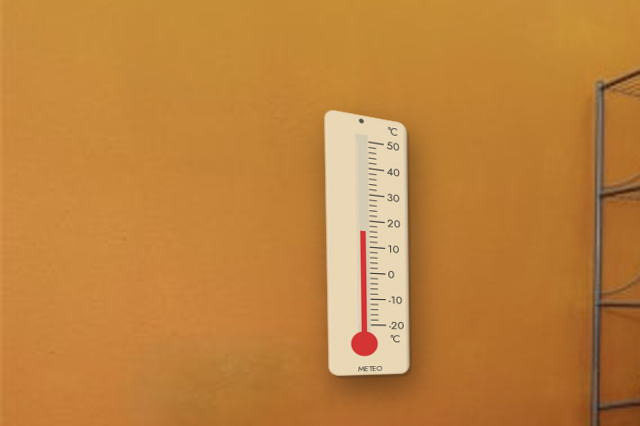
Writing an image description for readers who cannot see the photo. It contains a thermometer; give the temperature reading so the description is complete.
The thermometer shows 16 °C
